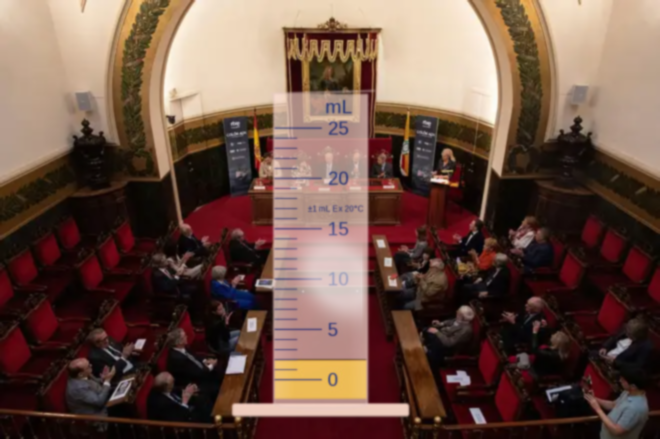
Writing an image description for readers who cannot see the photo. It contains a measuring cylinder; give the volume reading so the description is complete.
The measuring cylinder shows 2 mL
